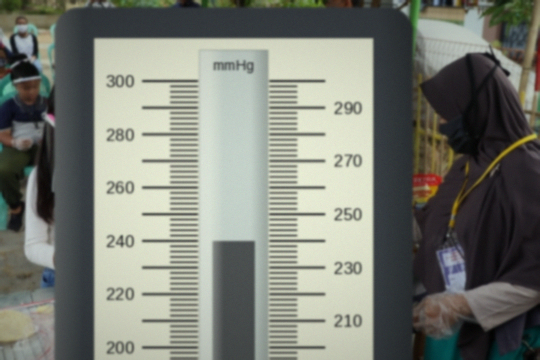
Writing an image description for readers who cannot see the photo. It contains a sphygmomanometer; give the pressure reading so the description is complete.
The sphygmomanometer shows 240 mmHg
